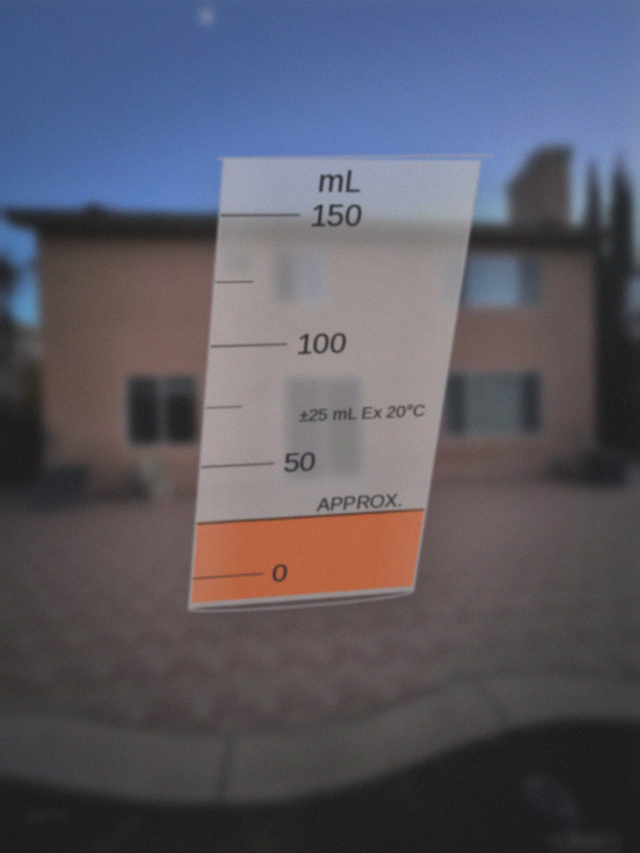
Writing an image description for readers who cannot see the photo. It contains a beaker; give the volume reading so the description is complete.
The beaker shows 25 mL
